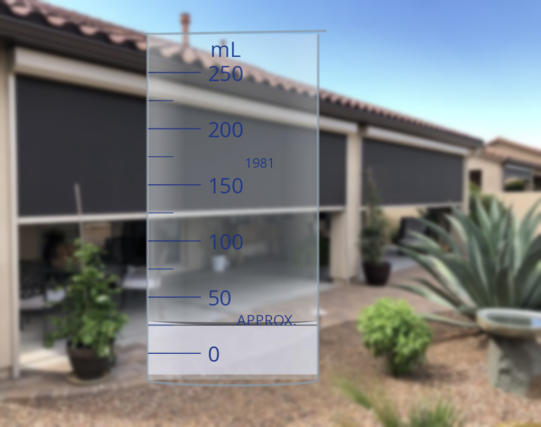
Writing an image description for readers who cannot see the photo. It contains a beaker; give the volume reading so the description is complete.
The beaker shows 25 mL
